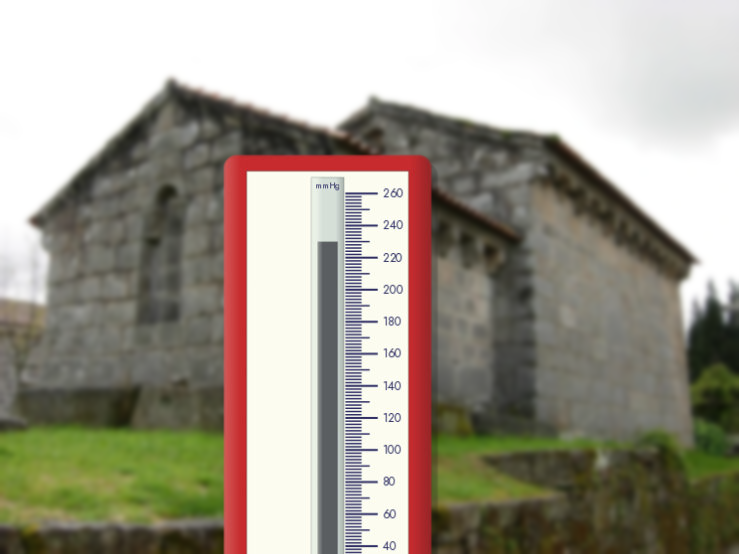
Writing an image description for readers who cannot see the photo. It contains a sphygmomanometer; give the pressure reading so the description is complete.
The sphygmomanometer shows 230 mmHg
